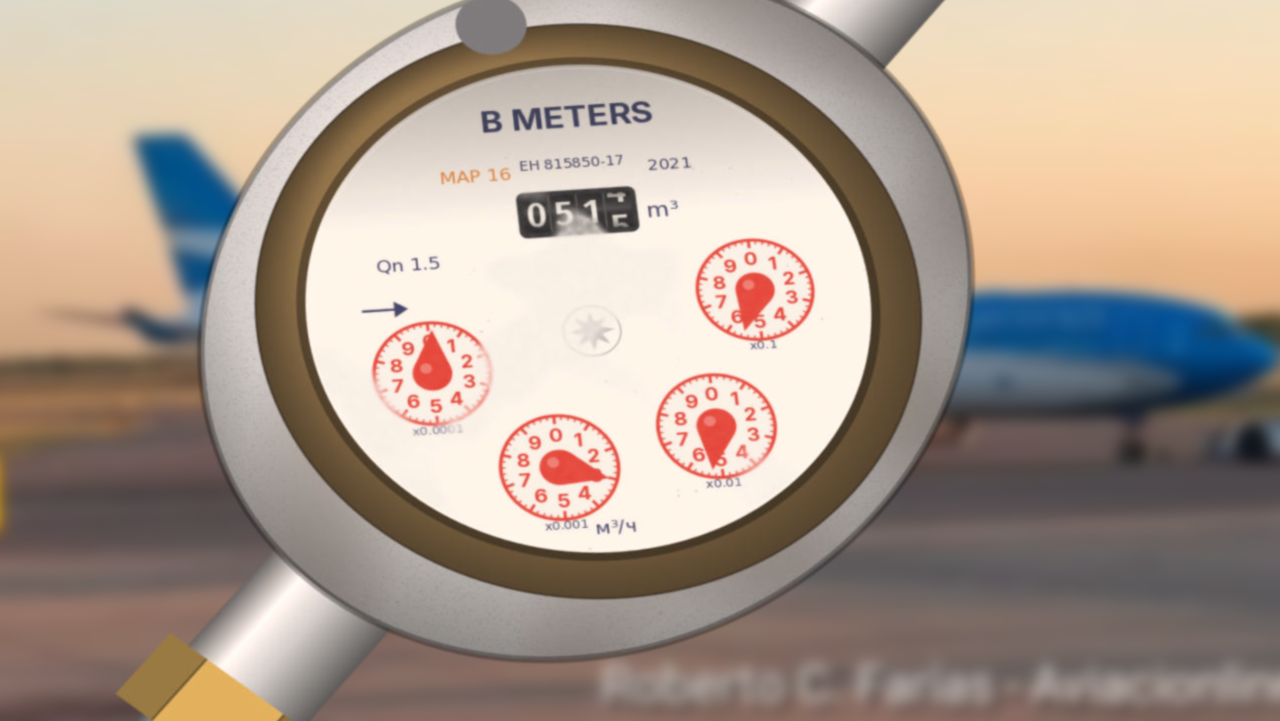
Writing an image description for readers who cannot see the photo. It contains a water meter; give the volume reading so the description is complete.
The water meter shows 514.5530 m³
